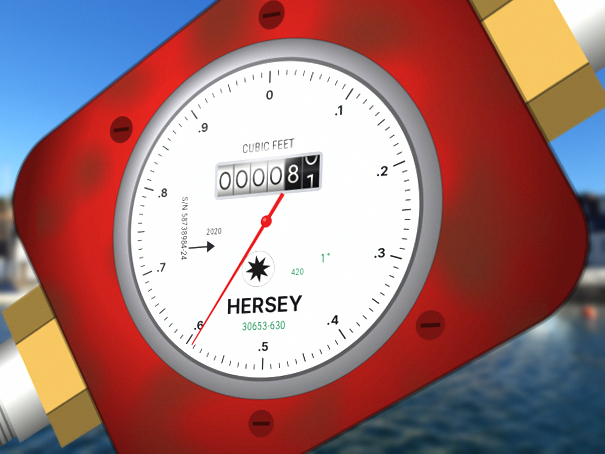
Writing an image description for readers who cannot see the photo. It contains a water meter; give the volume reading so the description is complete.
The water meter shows 80.59 ft³
